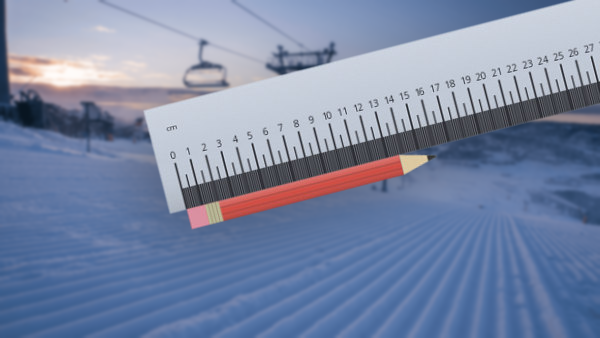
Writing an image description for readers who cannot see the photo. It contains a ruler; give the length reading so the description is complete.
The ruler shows 16 cm
